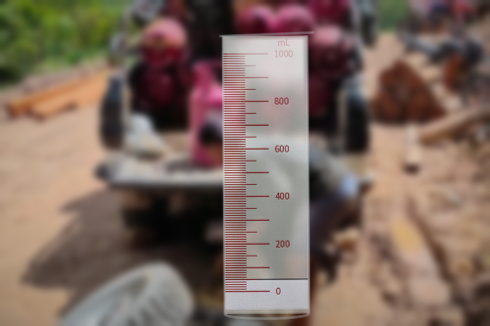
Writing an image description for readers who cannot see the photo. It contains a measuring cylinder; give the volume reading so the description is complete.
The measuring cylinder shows 50 mL
